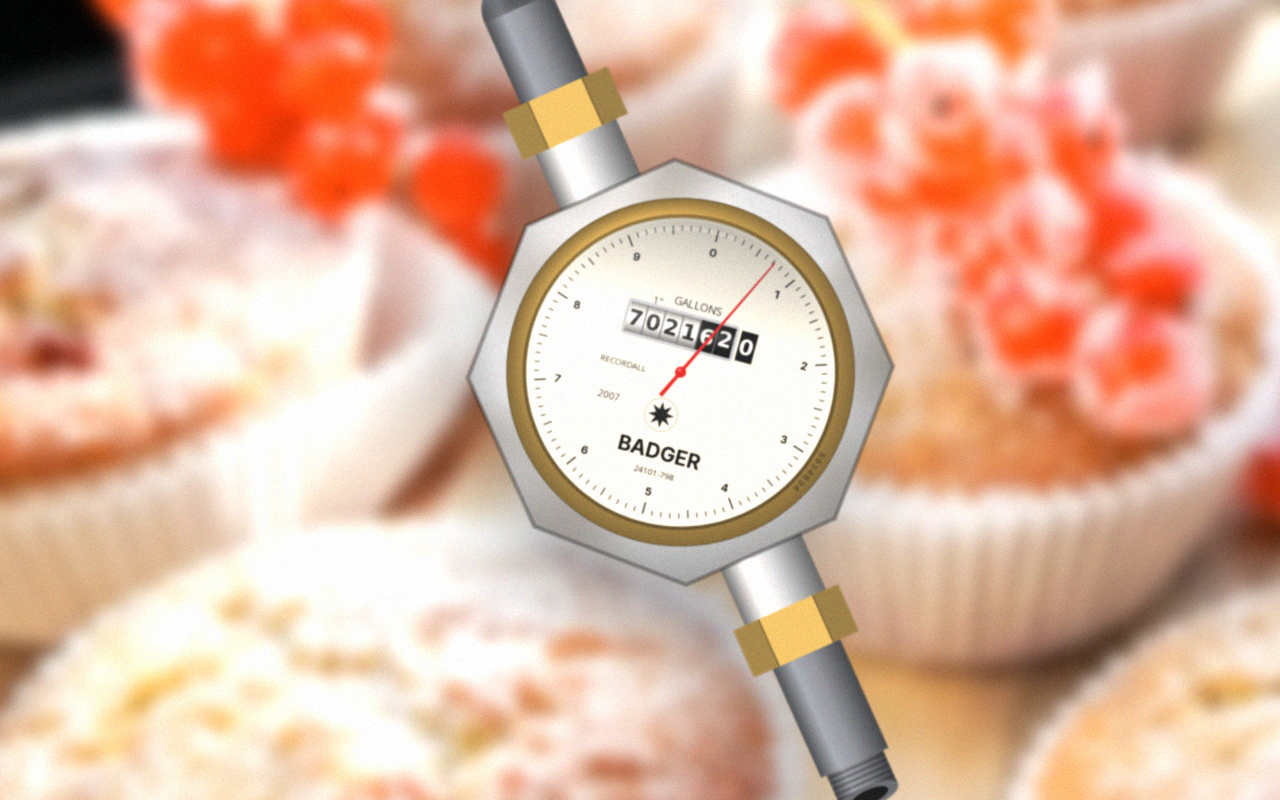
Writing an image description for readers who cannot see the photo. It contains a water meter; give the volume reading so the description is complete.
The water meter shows 7021620.7 gal
